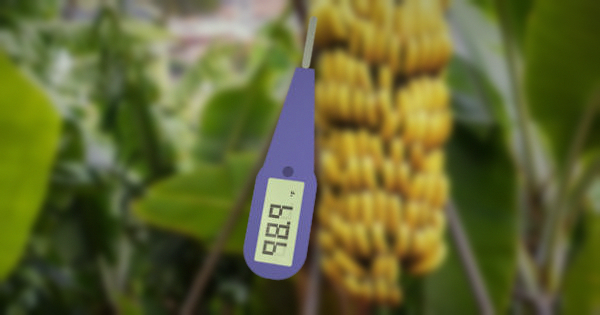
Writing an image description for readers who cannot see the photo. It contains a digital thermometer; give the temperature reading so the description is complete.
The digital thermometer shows 98.9 °F
